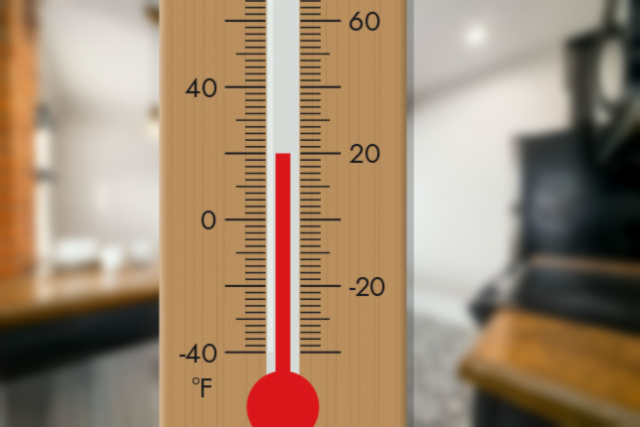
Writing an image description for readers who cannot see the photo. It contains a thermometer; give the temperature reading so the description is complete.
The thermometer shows 20 °F
